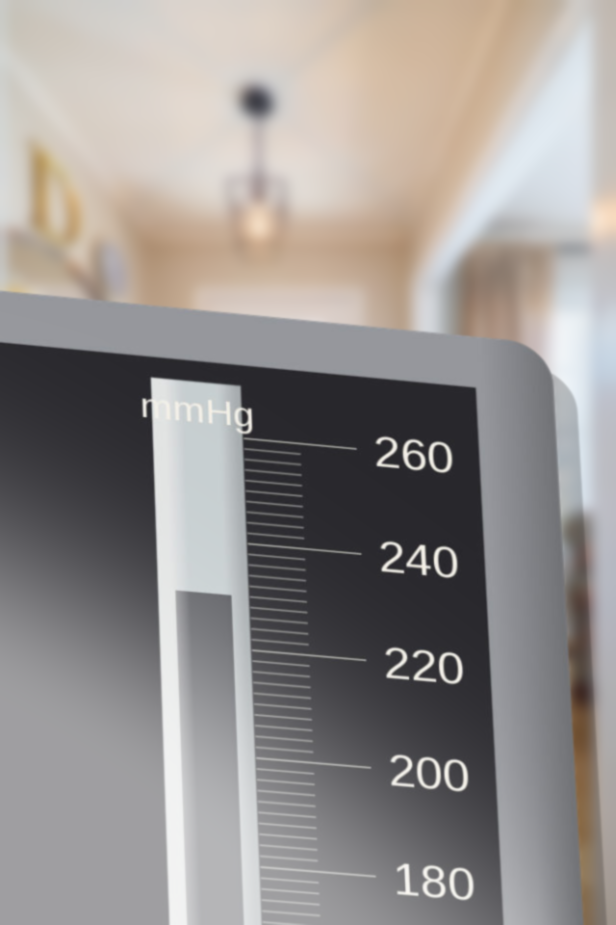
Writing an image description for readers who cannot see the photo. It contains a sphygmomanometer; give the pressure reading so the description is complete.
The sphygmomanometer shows 230 mmHg
